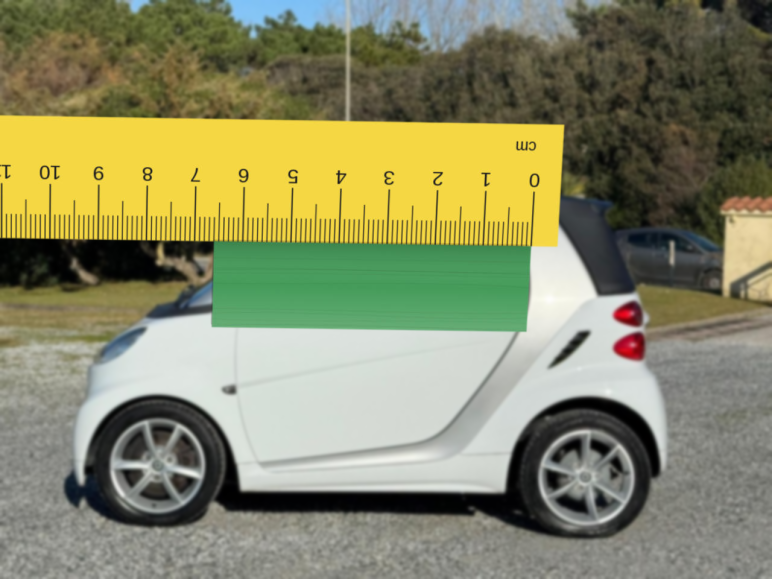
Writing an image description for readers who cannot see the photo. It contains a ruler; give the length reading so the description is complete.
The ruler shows 6.6 cm
